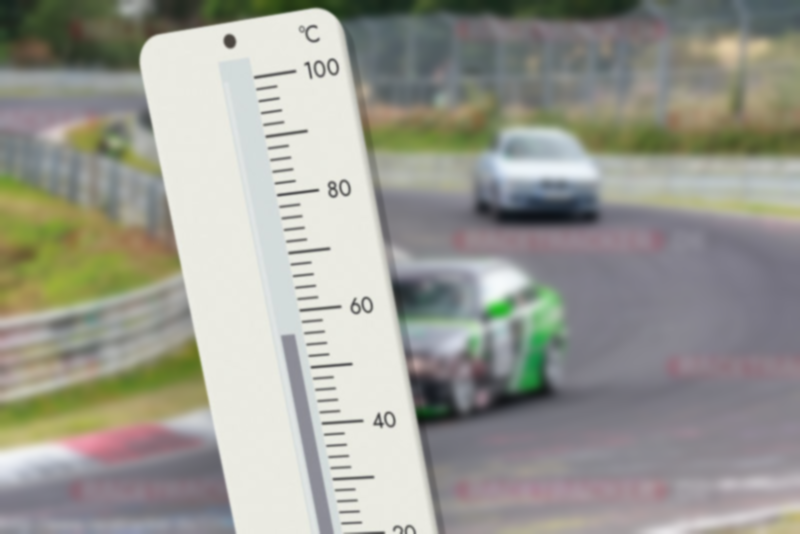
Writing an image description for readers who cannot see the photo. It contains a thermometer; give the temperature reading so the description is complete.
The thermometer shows 56 °C
